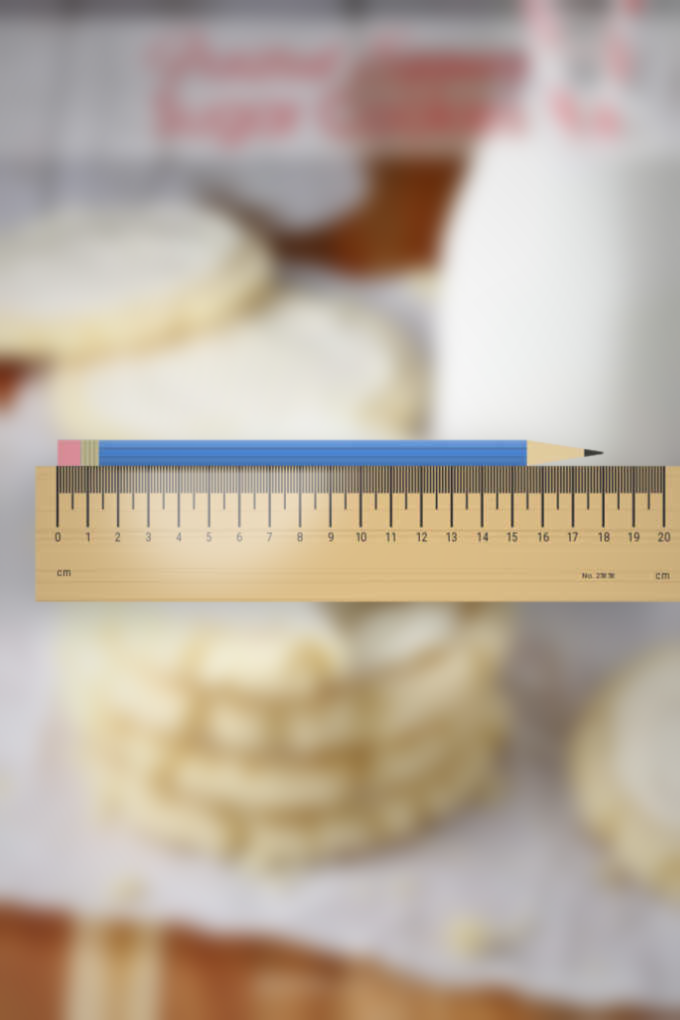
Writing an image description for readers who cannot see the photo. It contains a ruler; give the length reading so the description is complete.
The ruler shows 18 cm
